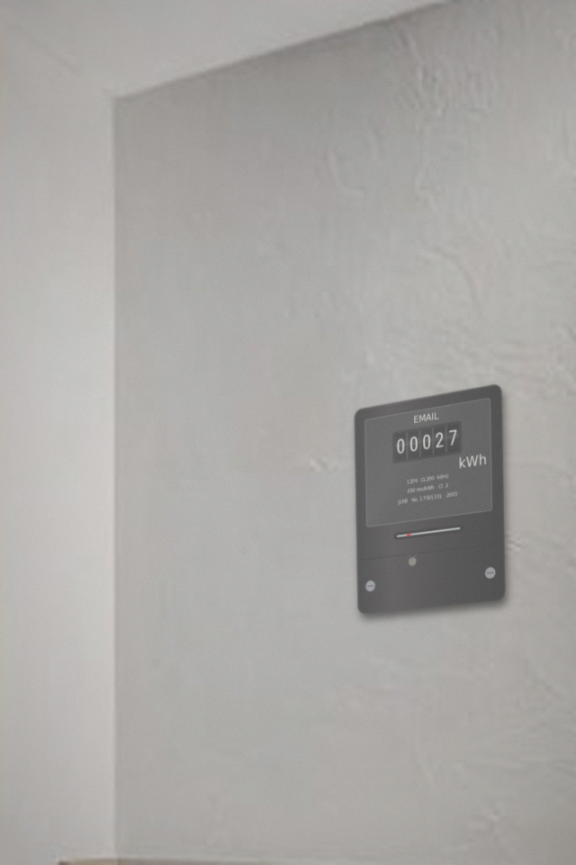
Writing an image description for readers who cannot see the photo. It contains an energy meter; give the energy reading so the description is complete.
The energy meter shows 27 kWh
